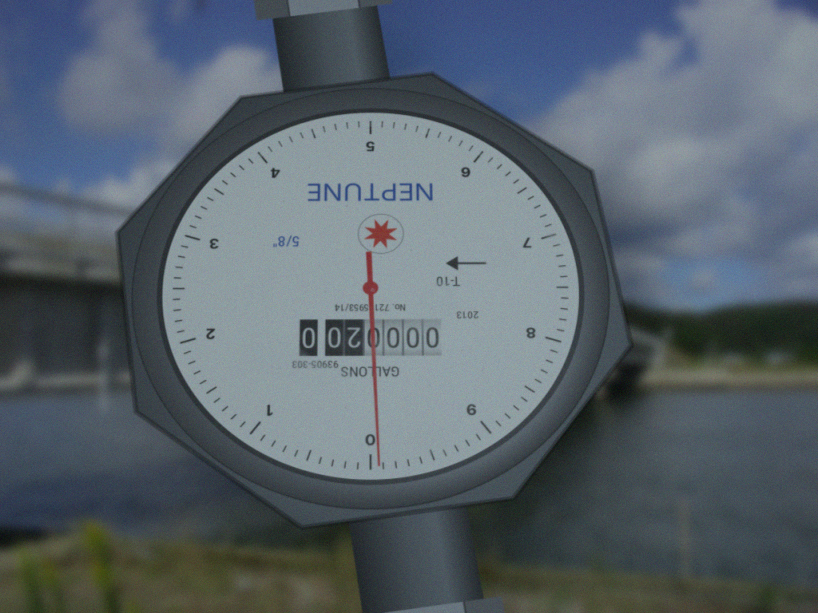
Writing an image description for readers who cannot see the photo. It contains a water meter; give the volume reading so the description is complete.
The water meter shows 199.9 gal
